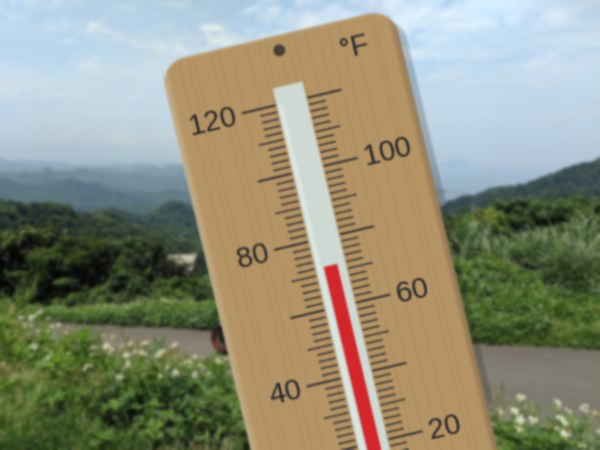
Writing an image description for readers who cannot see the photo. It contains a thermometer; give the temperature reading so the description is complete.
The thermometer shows 72 °F
